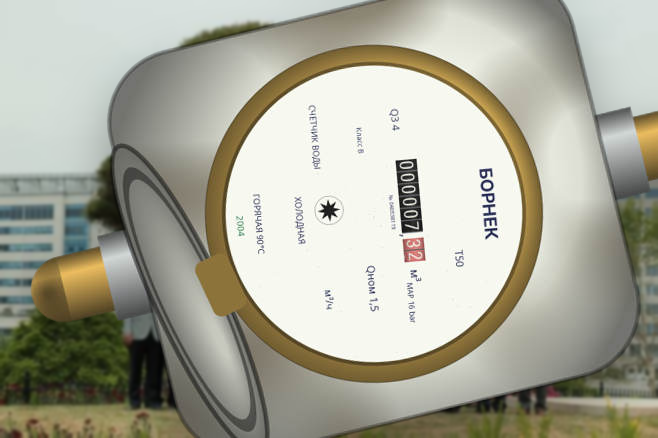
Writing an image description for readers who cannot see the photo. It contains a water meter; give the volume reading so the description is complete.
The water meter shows 7.32 m³
